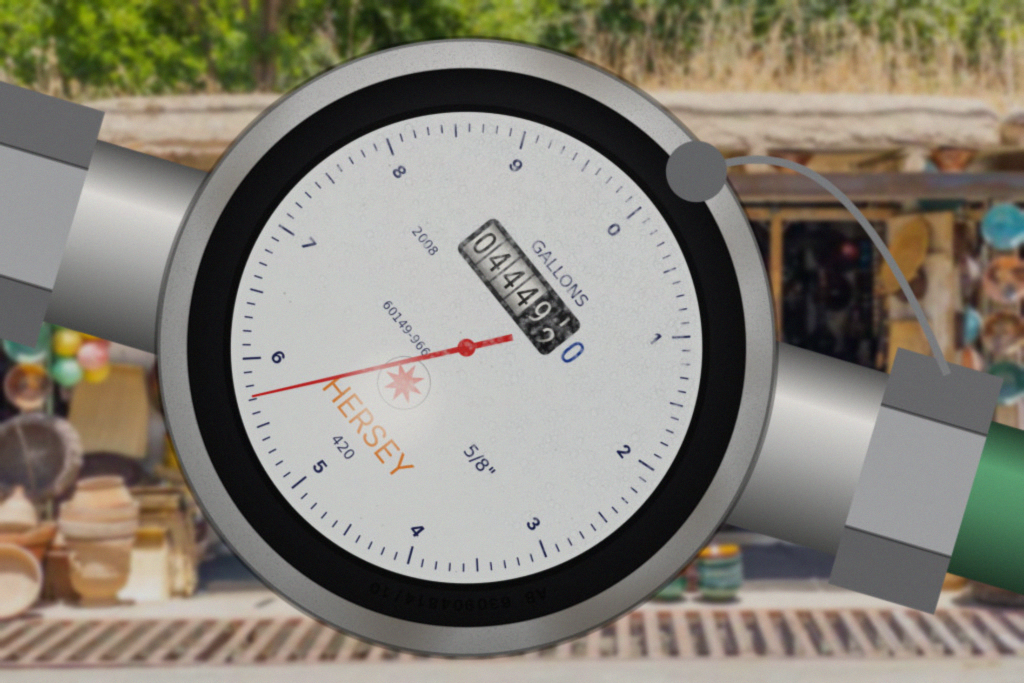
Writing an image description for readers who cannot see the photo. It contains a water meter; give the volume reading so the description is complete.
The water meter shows 444915.7 gal
